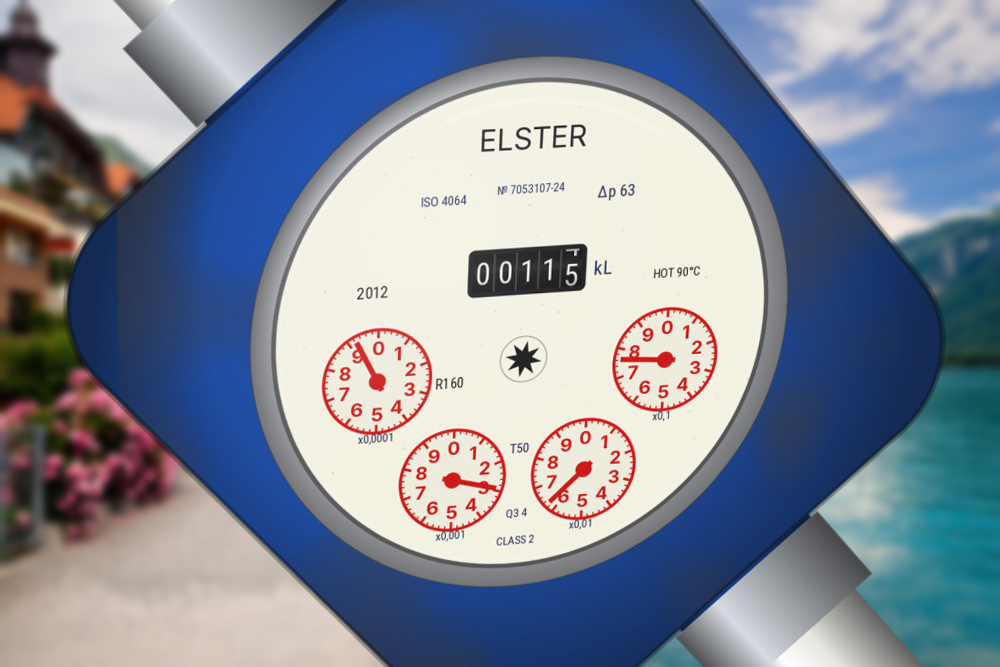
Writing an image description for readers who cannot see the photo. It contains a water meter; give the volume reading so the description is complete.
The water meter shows 114.7629 kL
